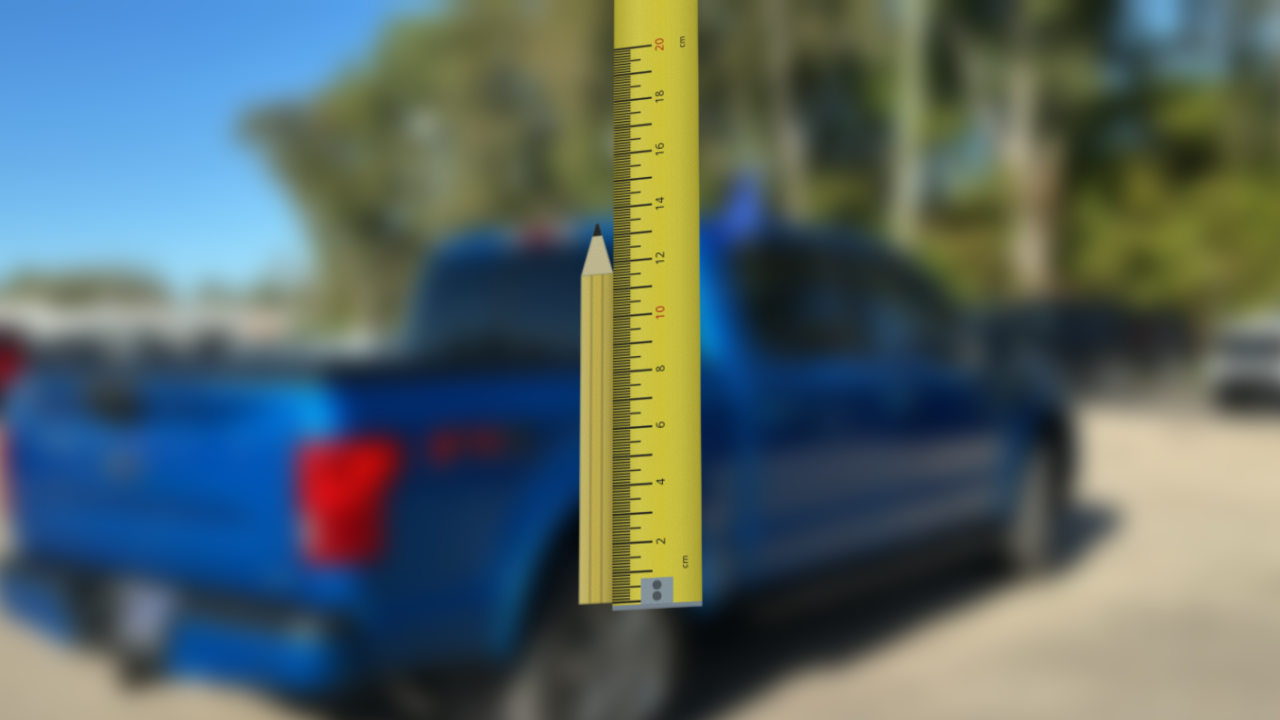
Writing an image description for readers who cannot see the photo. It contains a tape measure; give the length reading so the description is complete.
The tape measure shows 13.5 cm
